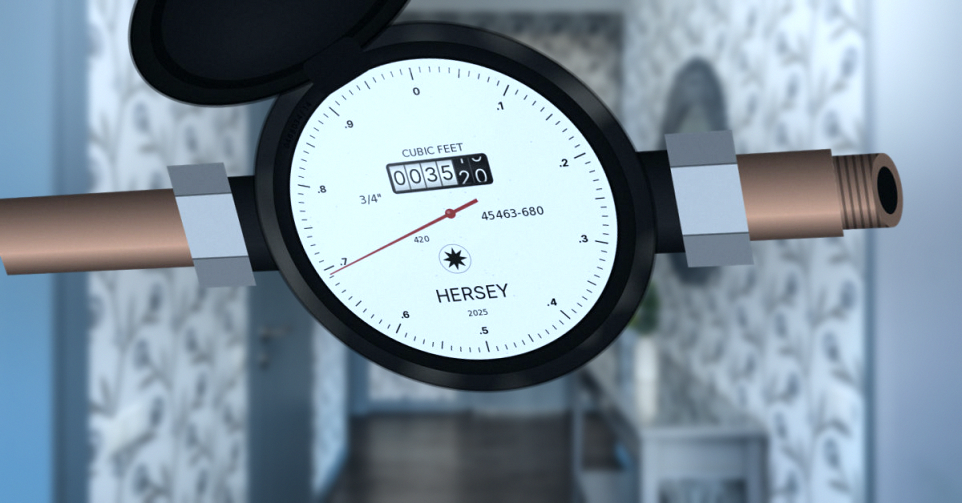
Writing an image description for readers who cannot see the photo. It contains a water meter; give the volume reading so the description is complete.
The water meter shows 3519.69 ft³
